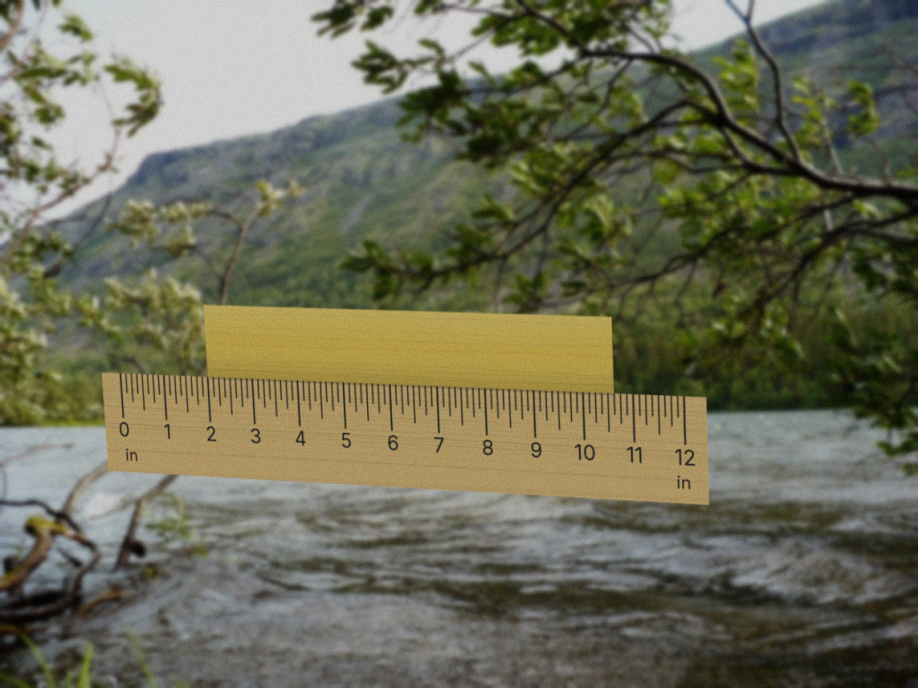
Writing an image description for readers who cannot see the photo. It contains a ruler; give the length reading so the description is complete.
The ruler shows 8.625 in
